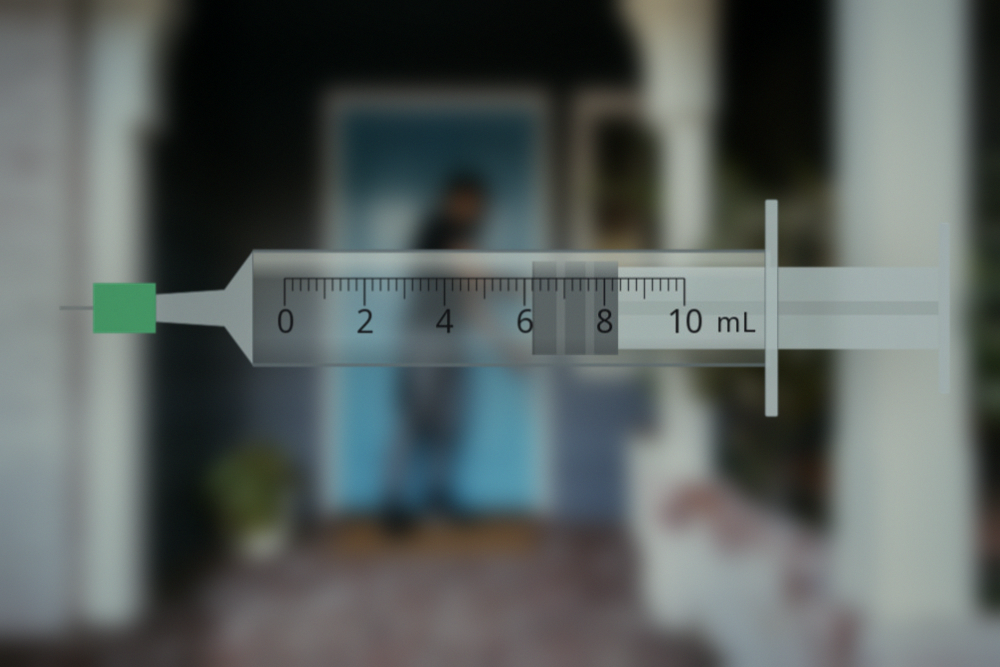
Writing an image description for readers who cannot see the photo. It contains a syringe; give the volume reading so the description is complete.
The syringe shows 6.2 mL
